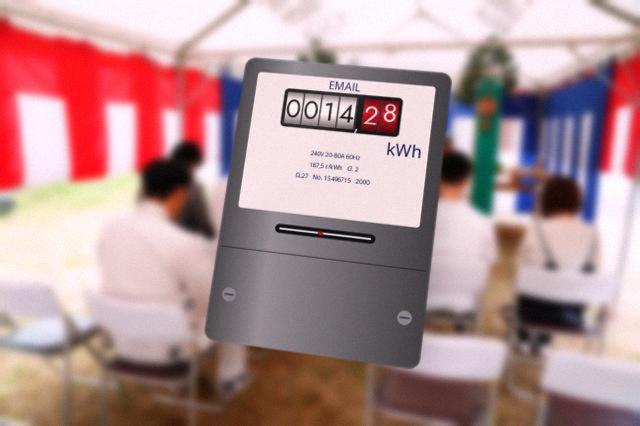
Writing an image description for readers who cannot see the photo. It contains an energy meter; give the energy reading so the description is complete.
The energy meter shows 14.28 kWh
